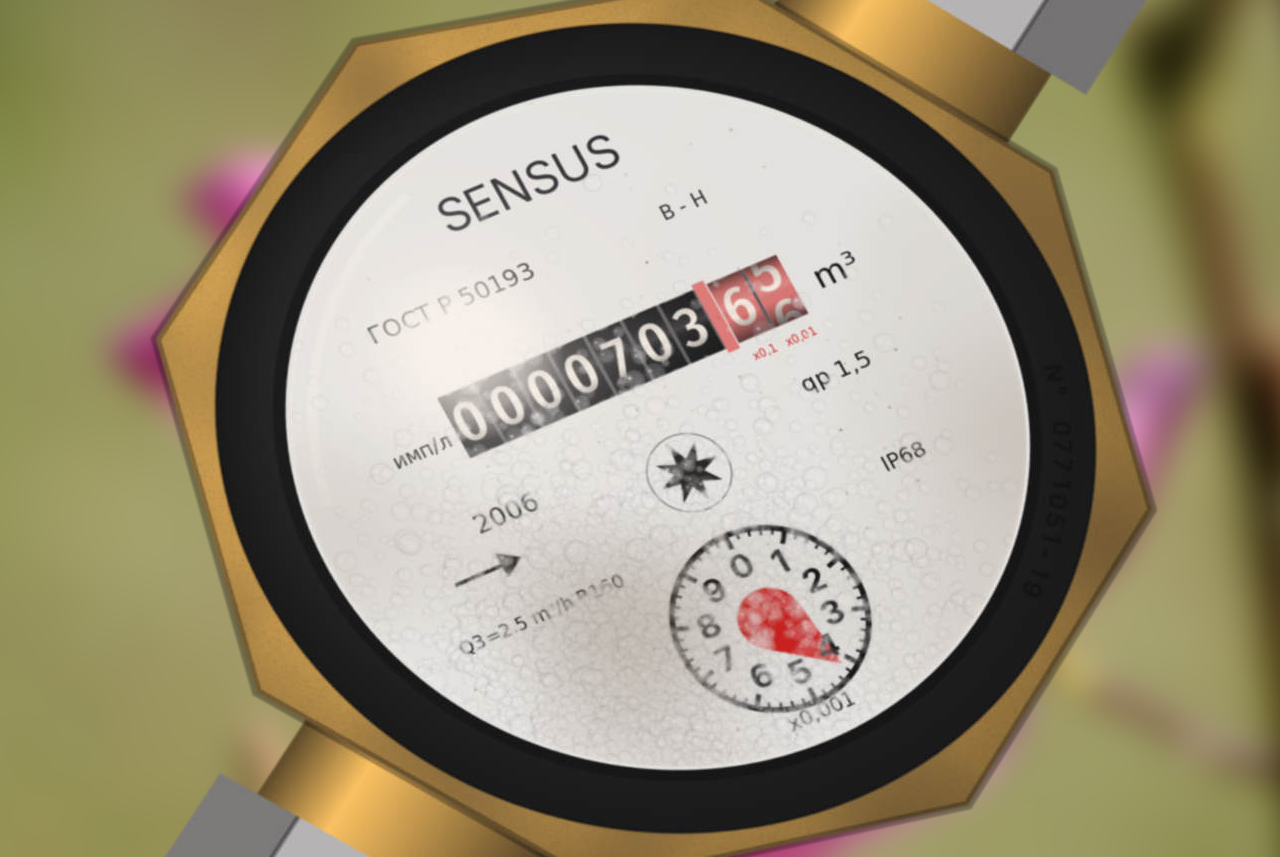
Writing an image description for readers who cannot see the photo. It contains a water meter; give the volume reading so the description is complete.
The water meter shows 703.654 m³
